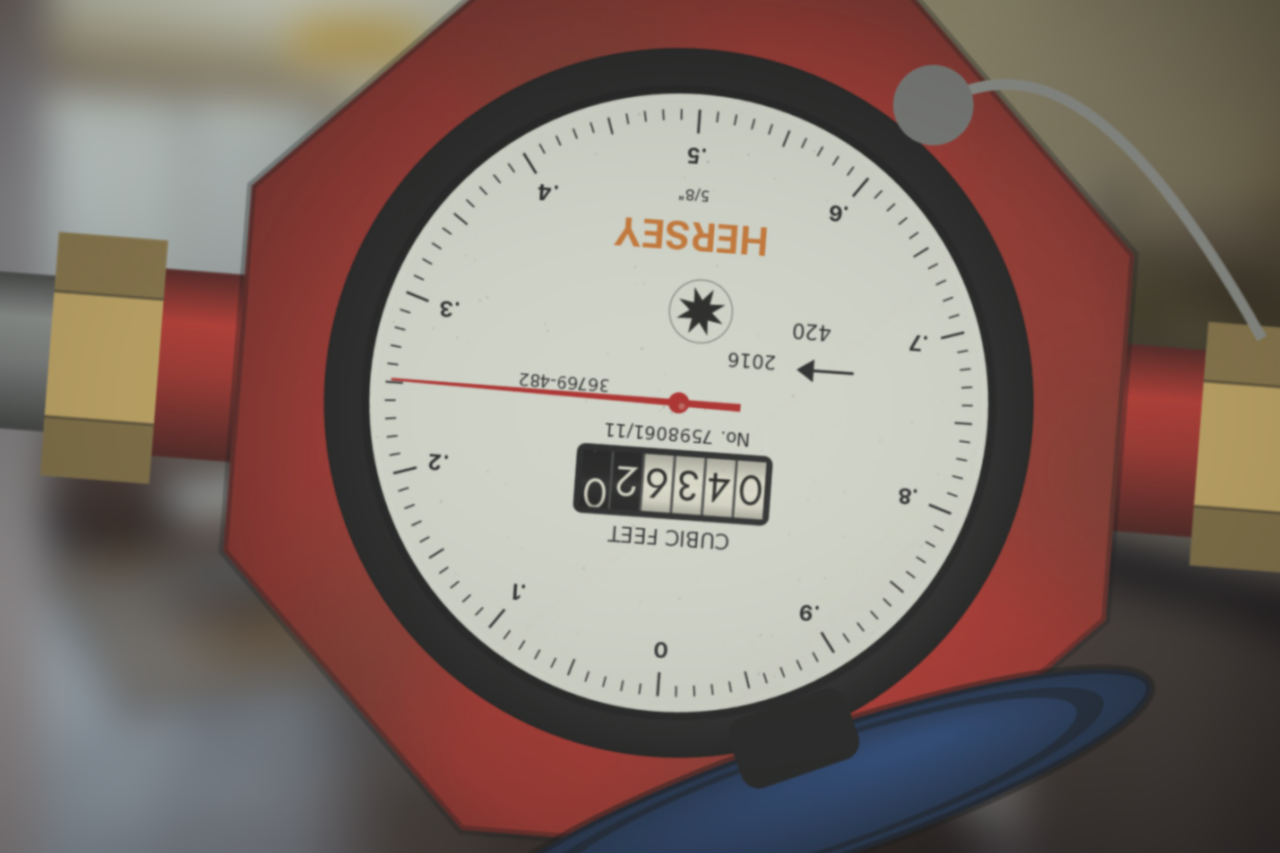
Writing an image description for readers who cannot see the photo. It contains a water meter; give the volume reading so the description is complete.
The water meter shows 43620.25 ft³
